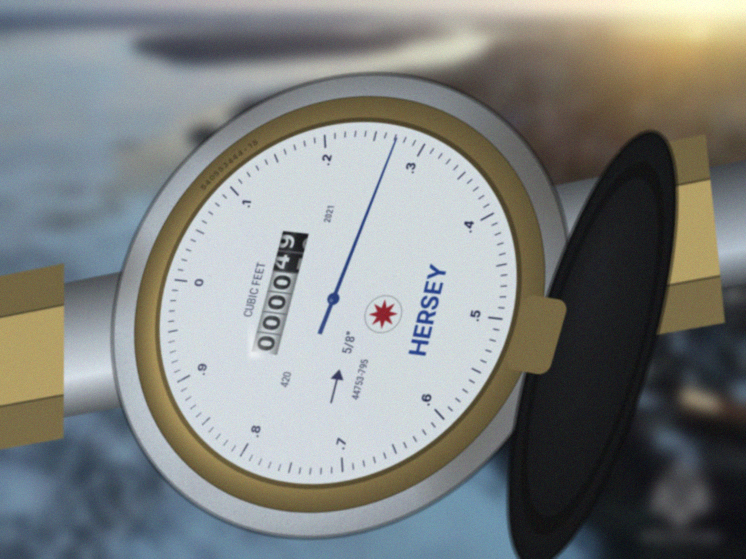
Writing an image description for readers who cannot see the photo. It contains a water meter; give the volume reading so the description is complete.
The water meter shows 49.27 ft³
